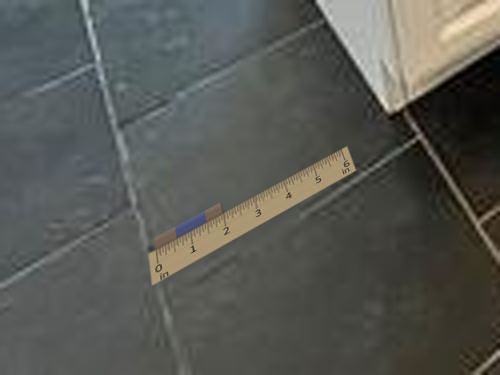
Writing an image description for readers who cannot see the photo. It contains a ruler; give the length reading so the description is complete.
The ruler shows 2 in
